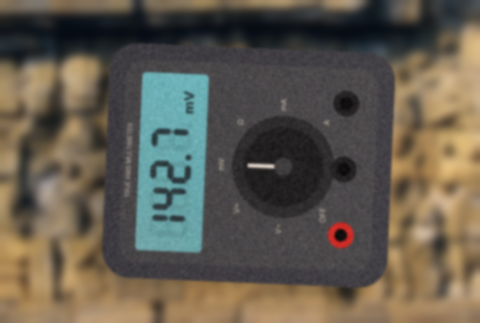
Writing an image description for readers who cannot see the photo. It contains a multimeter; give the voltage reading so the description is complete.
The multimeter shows 142.7 mV
